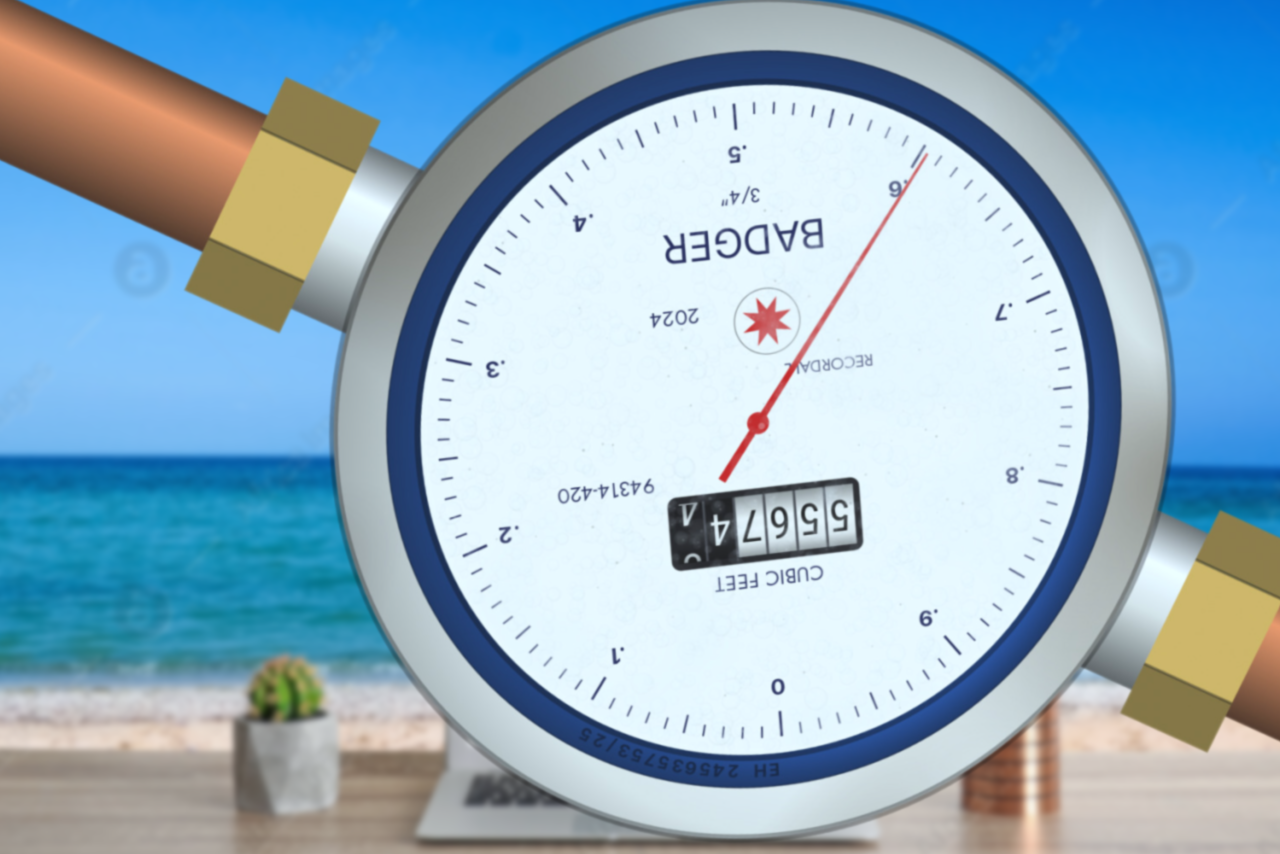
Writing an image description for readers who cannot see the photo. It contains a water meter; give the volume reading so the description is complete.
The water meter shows 556743.60 ft³
